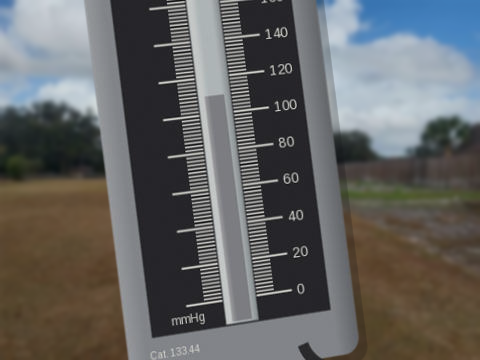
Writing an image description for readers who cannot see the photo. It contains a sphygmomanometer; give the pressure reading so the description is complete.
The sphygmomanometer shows 110 mmHg
